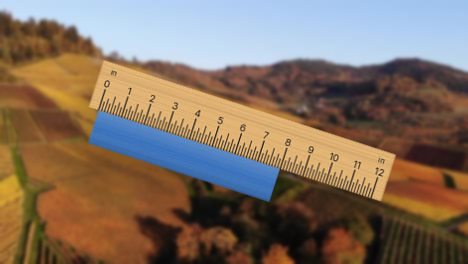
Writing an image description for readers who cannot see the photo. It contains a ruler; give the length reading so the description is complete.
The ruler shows 8 in
